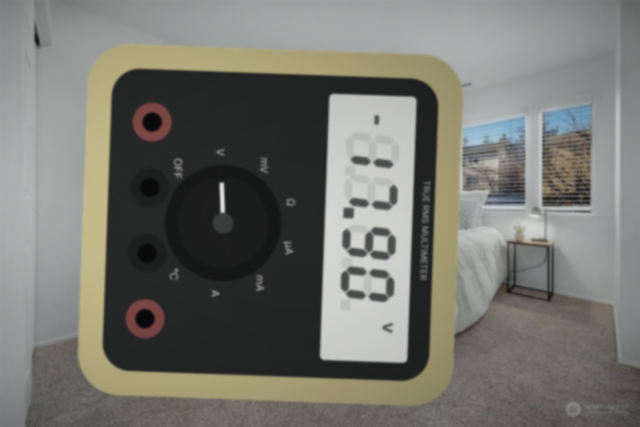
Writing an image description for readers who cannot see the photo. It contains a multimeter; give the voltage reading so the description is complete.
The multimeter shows -17.90 V
